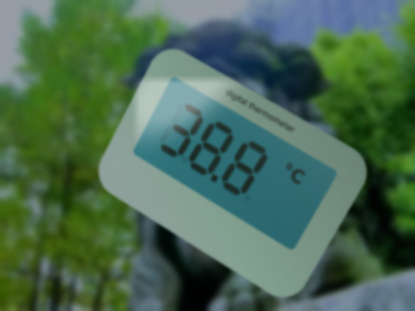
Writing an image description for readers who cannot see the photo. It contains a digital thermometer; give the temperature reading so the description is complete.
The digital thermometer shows 38.8 °C
